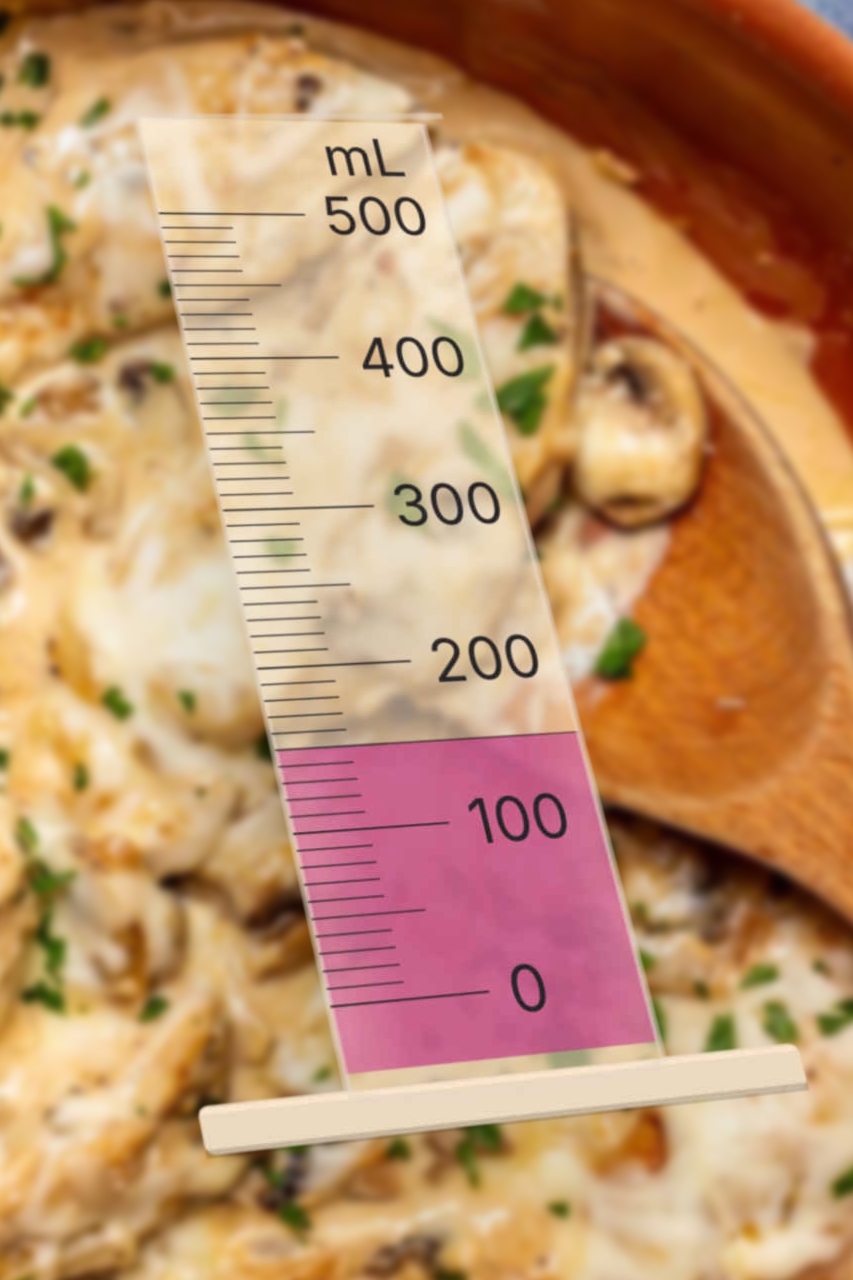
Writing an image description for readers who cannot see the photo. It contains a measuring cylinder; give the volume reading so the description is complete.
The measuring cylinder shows 150 mL
